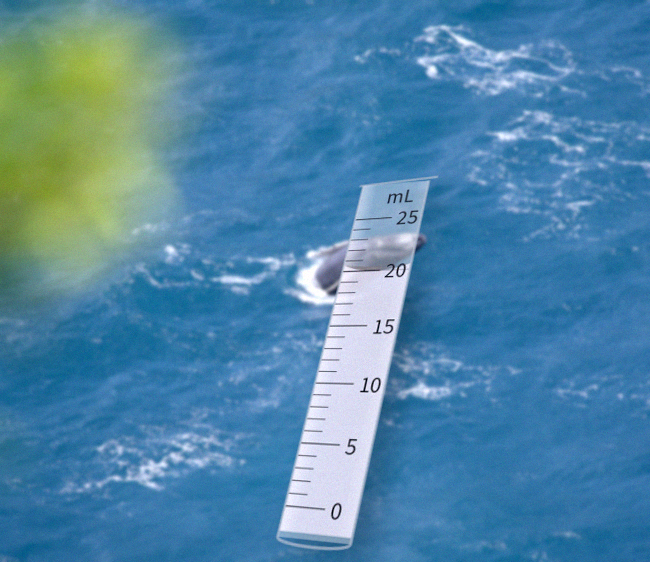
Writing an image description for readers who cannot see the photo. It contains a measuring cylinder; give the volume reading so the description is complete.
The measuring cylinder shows 20 mL
